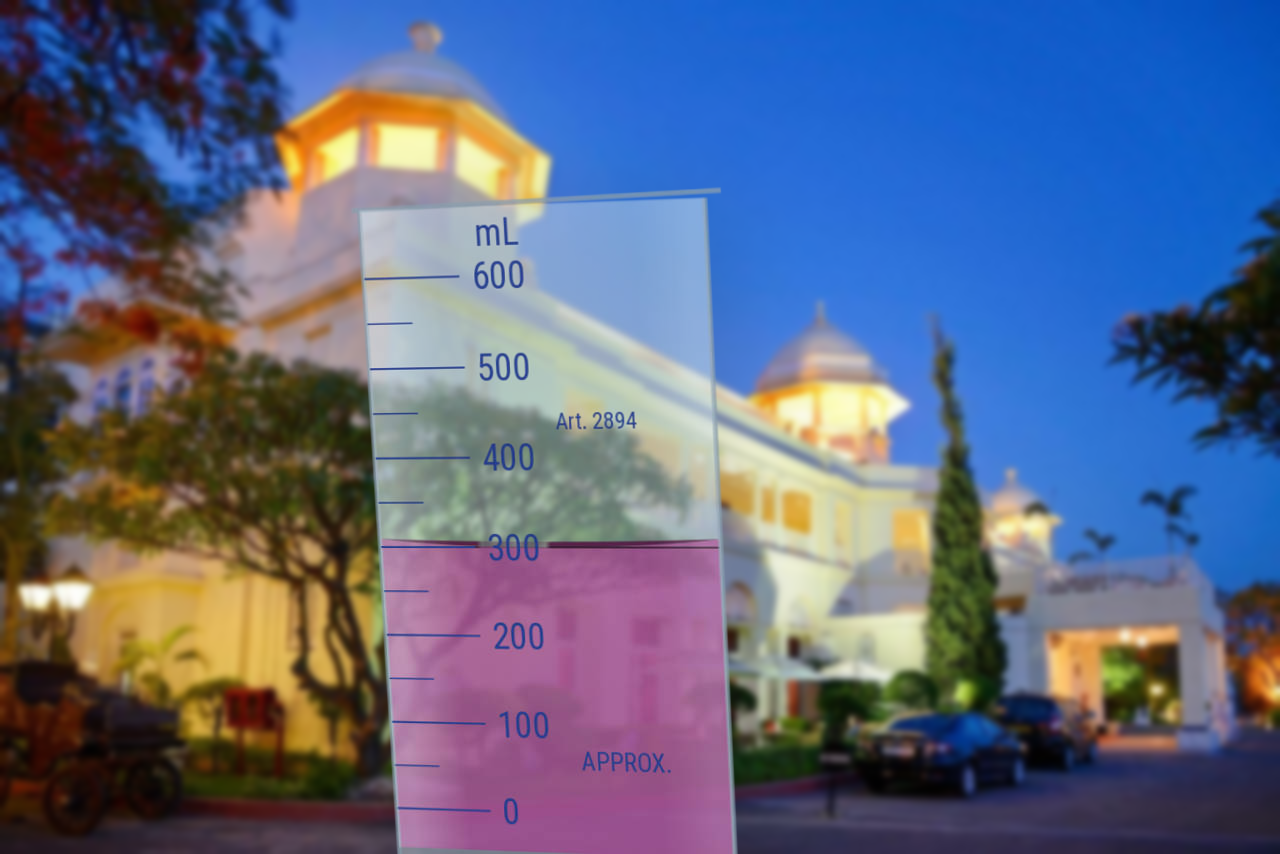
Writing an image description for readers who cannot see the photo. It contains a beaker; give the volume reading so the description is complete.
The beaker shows 300 mL
